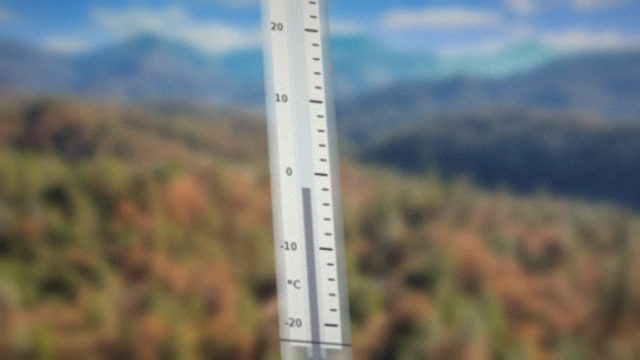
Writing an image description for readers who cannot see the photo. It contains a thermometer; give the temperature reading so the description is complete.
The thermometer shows -2 °C
